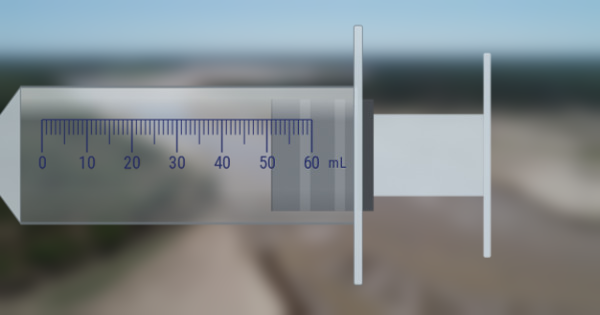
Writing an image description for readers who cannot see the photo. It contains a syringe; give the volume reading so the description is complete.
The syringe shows 51 mL
